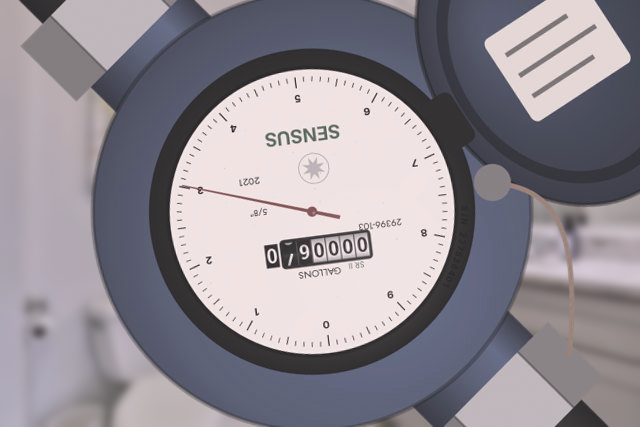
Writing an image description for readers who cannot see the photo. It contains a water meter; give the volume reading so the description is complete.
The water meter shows 673.0 gal
